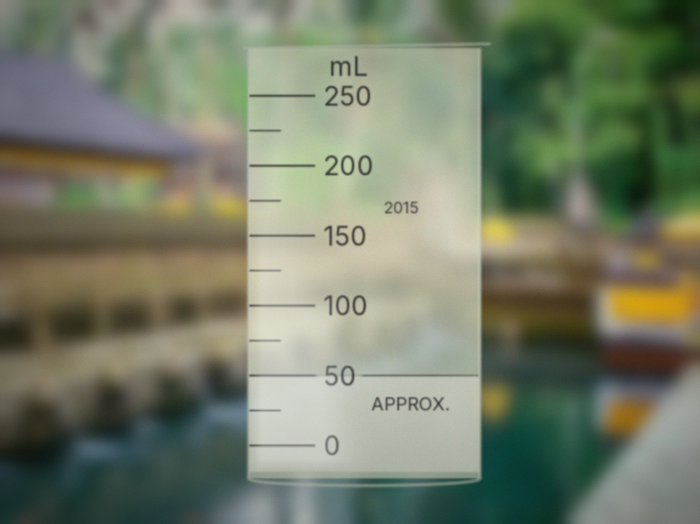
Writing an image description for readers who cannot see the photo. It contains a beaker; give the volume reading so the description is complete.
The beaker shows 50 mL
